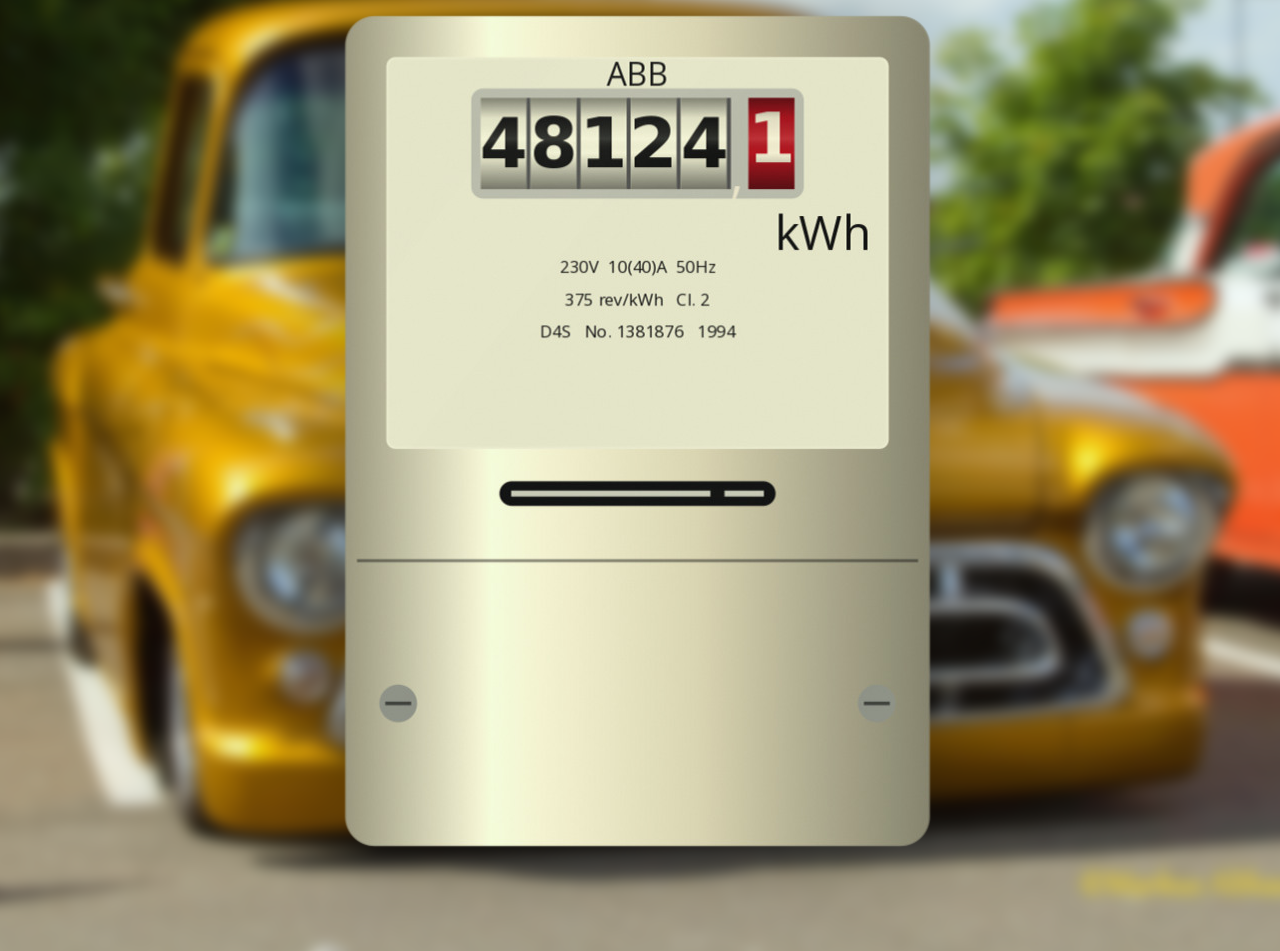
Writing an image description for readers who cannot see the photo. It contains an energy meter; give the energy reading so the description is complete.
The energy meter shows 48124.1 kWh
